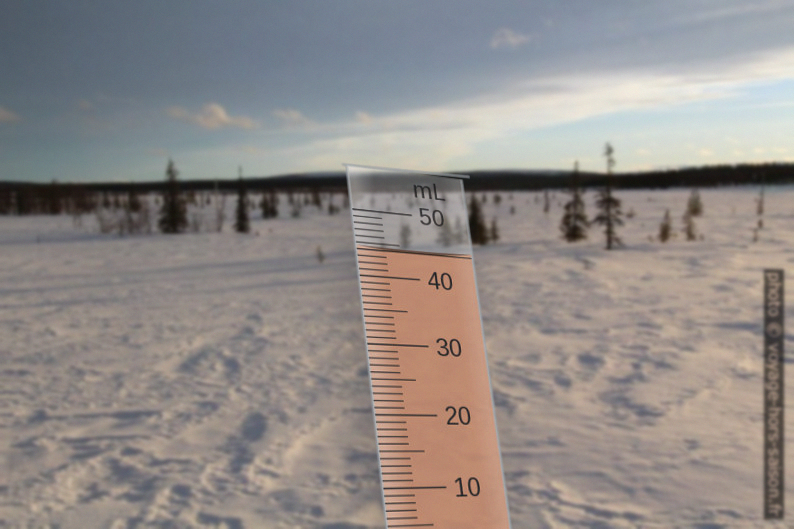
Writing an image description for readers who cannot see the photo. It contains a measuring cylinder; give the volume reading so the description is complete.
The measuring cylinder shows 44 mL
